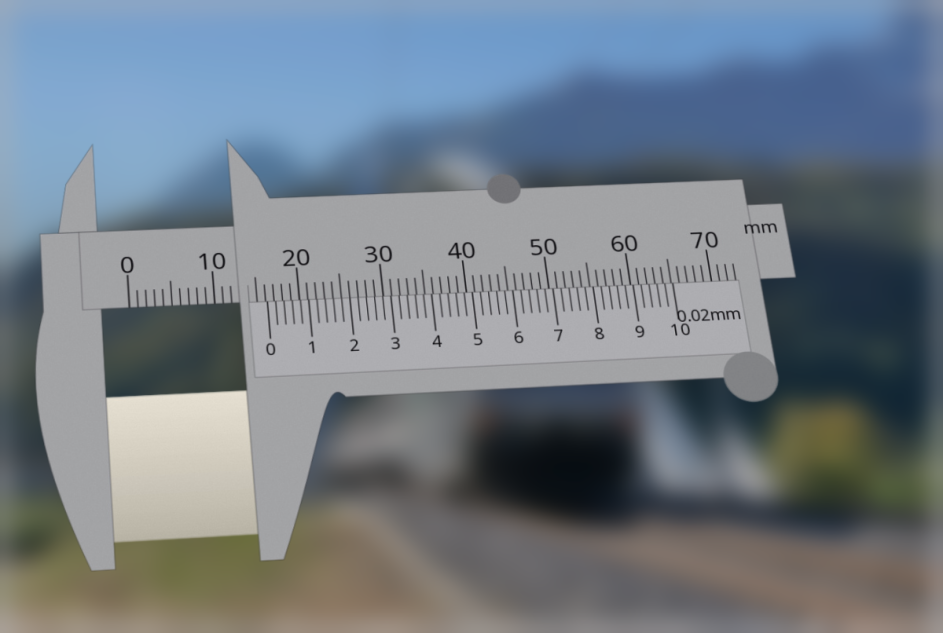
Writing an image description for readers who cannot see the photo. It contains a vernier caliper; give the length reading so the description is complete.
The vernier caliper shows 16.2 mm
